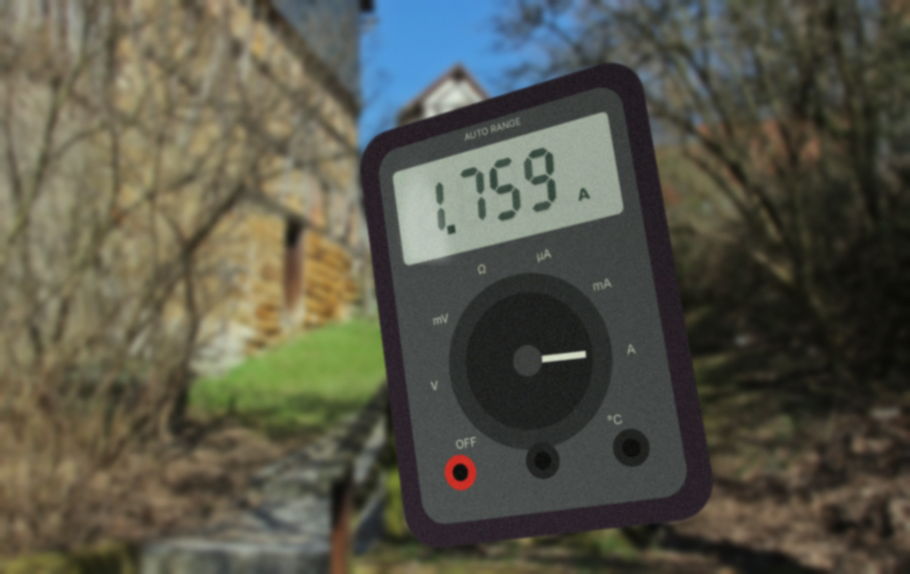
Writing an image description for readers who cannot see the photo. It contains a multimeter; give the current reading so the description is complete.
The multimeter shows 1.759 A
